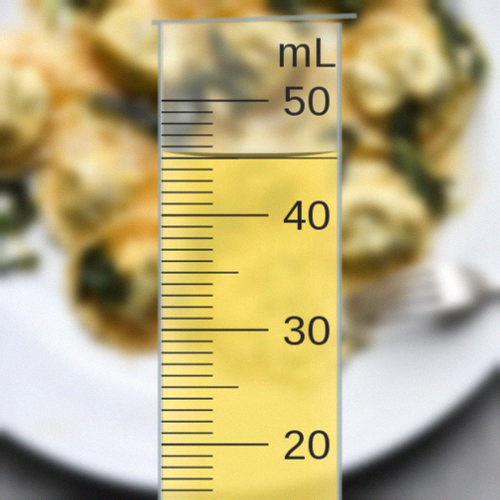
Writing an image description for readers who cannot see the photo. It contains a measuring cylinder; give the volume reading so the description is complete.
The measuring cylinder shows 45 mL
